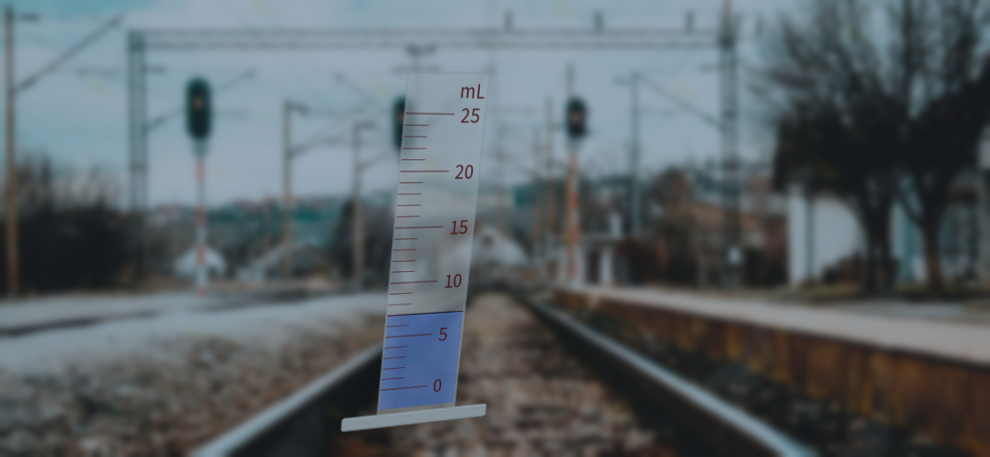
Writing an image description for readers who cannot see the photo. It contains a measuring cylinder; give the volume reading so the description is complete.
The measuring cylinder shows 7 mL
